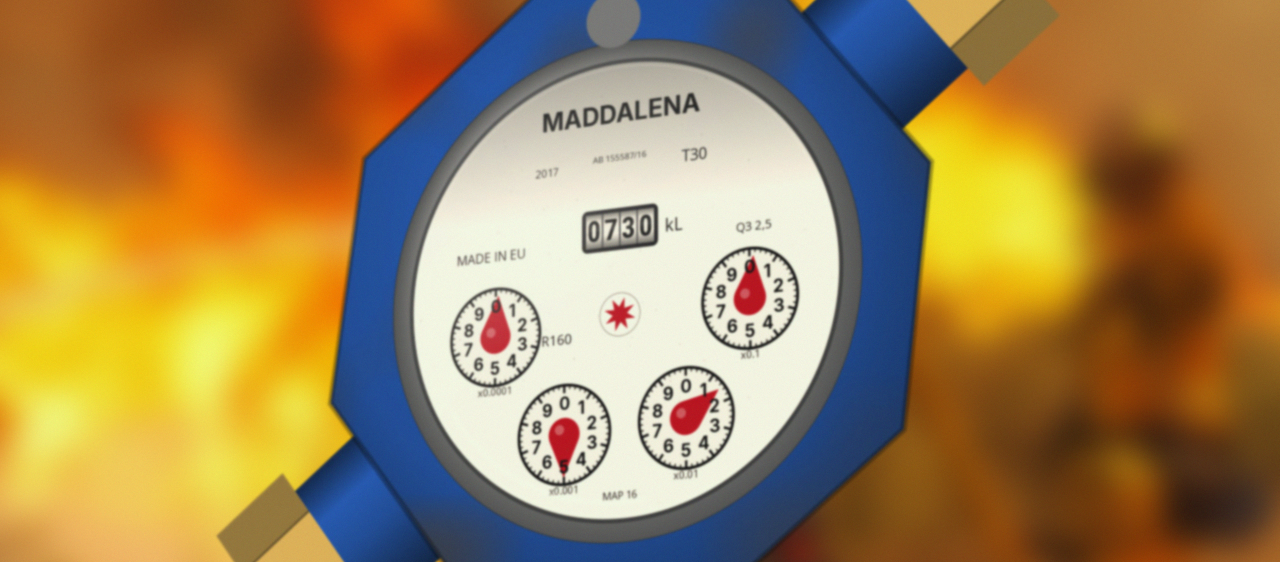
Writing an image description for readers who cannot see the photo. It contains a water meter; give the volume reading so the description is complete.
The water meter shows 730.0150 kL
